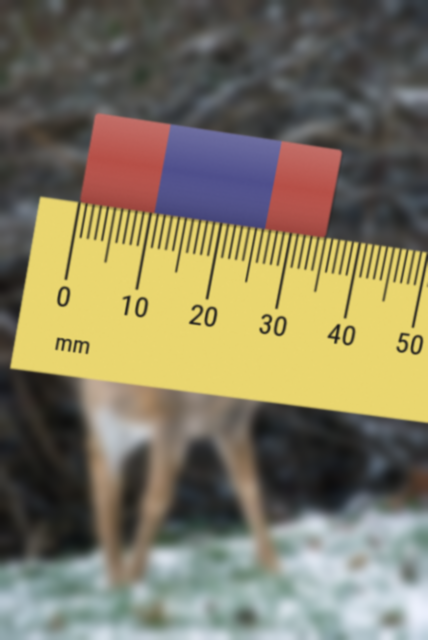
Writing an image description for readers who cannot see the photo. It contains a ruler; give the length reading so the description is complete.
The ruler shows 35 mm
